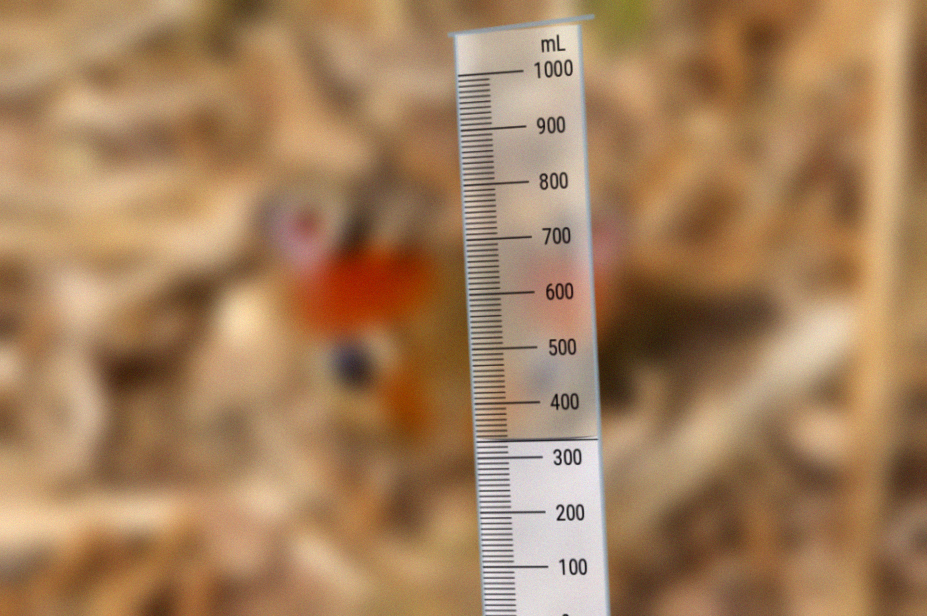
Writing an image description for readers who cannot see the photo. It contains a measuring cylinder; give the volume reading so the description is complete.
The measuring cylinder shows 330 mL
